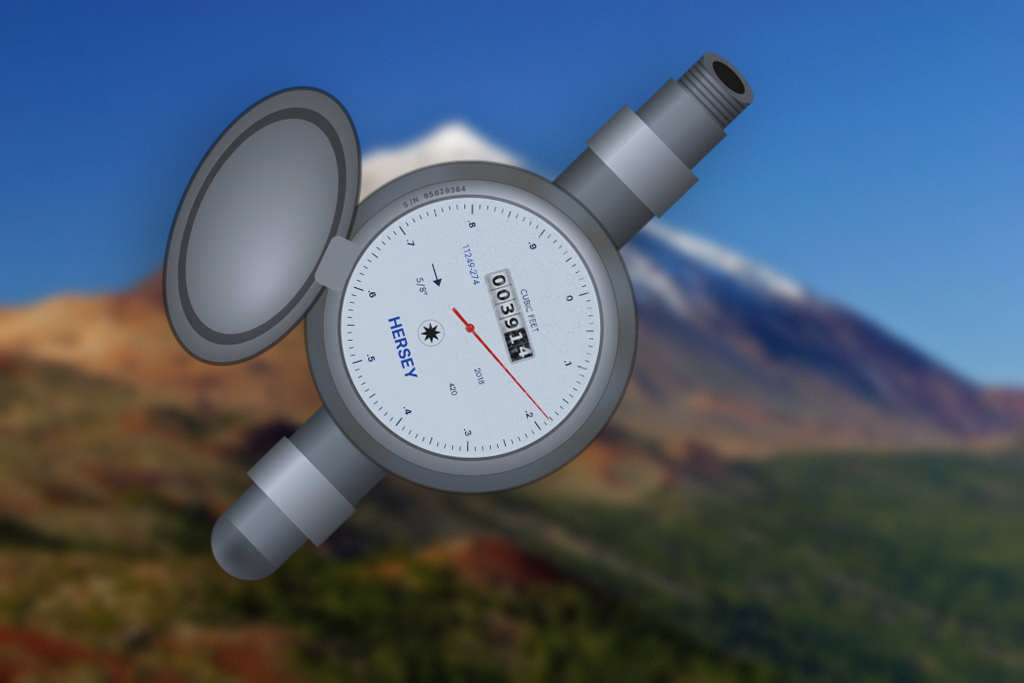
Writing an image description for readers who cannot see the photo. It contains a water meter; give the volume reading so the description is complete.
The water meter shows 3914.18 ft³
